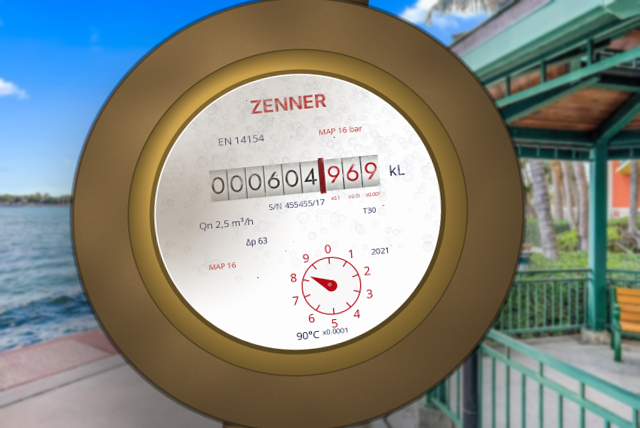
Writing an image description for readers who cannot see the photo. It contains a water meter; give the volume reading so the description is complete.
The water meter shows 604.9698 kL
